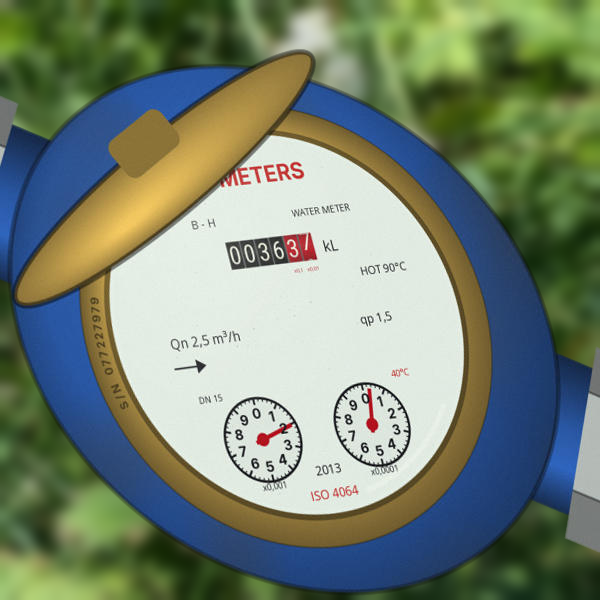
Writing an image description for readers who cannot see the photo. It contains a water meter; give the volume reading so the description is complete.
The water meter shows 36.3720 kL
